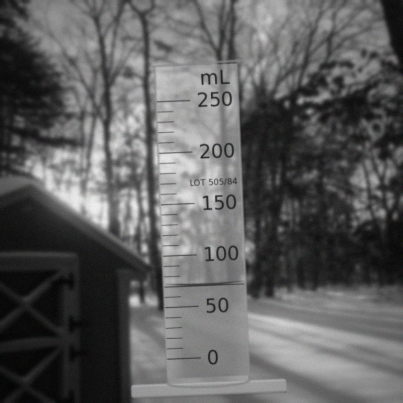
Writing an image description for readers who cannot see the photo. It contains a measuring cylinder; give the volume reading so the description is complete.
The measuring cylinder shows 70 mL
